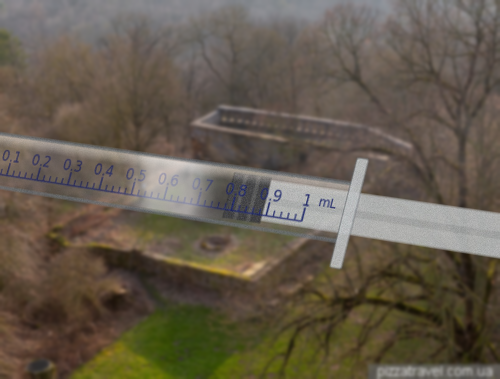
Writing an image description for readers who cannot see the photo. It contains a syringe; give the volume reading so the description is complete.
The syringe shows 0.78 mL
